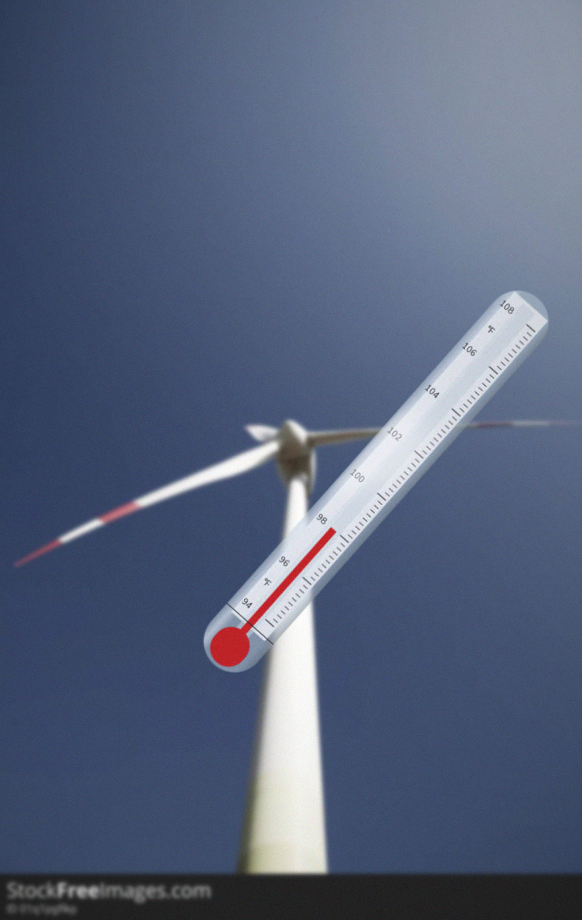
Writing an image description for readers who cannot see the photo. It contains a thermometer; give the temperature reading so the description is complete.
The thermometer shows 98 °F
